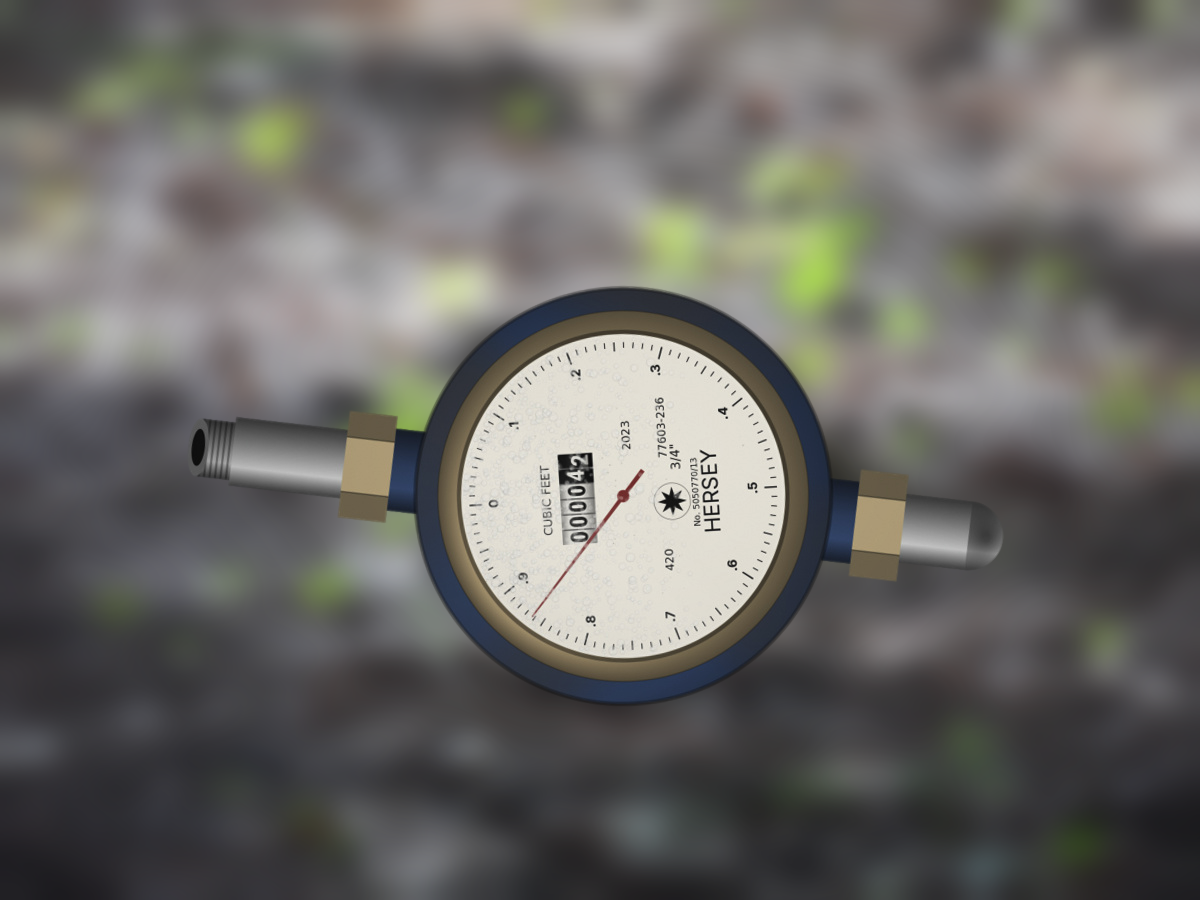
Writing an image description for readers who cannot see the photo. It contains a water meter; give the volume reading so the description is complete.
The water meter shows 41.86 ft³
